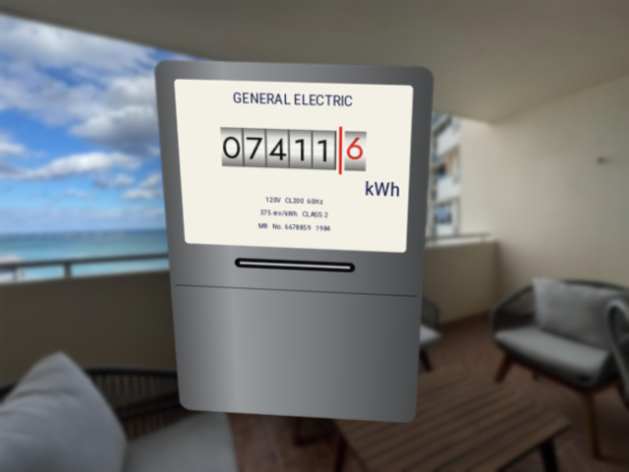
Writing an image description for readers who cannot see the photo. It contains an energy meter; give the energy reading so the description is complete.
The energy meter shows 7411.6 kWh
